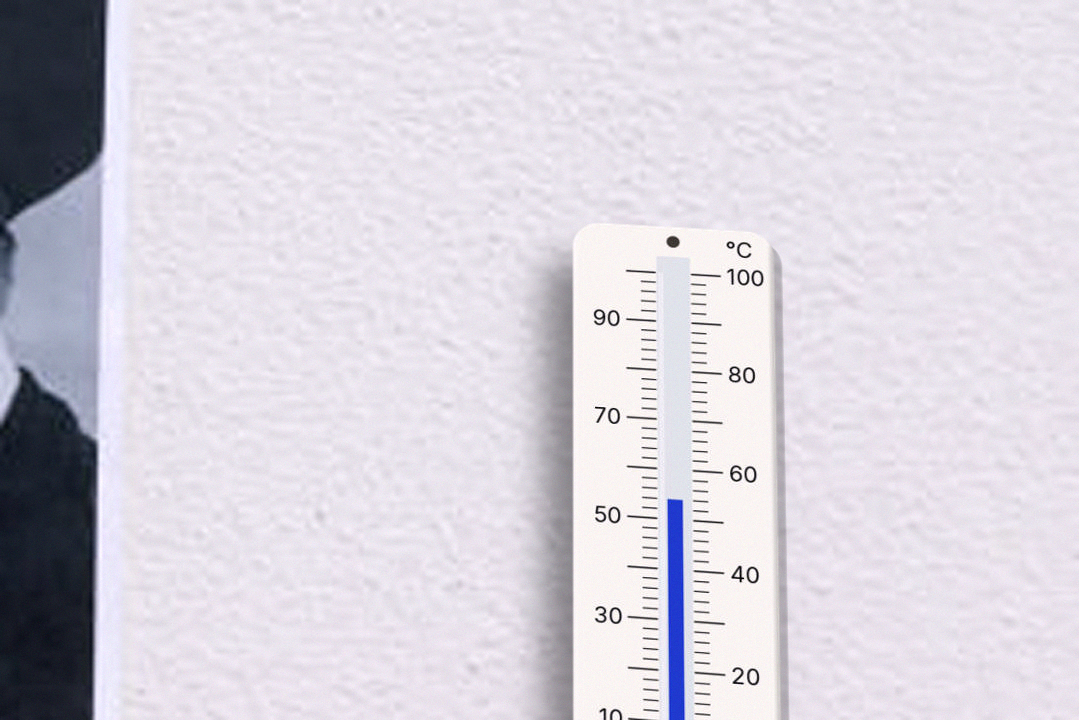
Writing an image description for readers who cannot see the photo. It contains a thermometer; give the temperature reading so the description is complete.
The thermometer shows 54 °C
